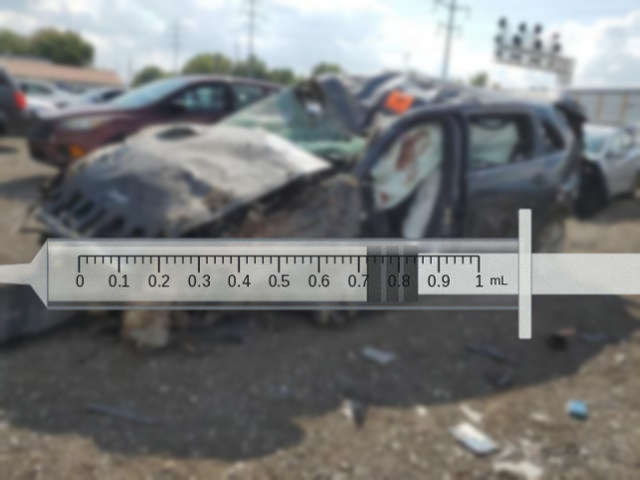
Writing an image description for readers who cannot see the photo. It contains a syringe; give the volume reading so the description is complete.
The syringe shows 0.72 mL
